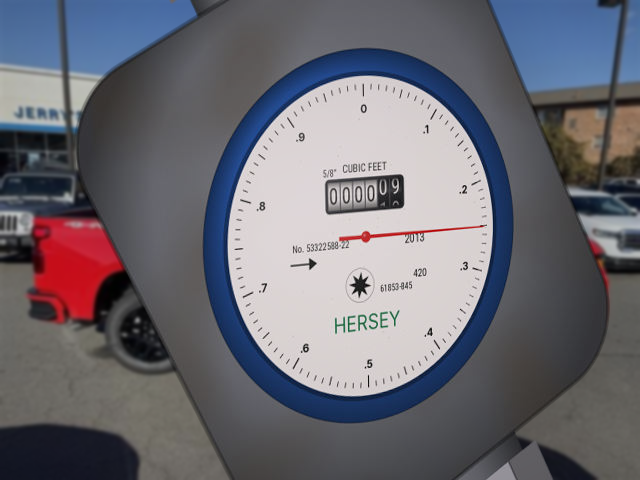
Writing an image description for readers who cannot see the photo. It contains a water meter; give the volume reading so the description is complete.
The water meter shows 9.25 ft³
